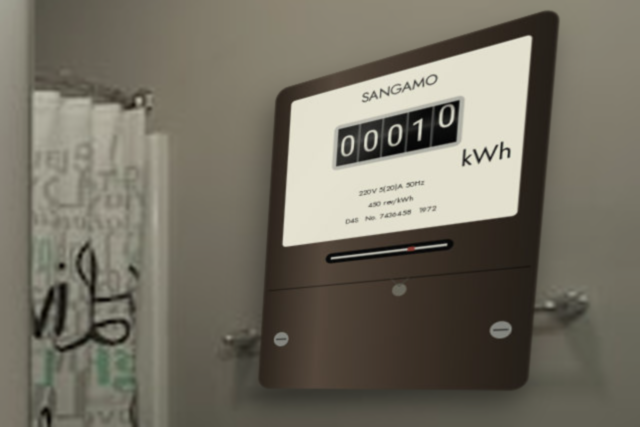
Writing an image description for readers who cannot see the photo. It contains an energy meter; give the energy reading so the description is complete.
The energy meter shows 10 kWh
